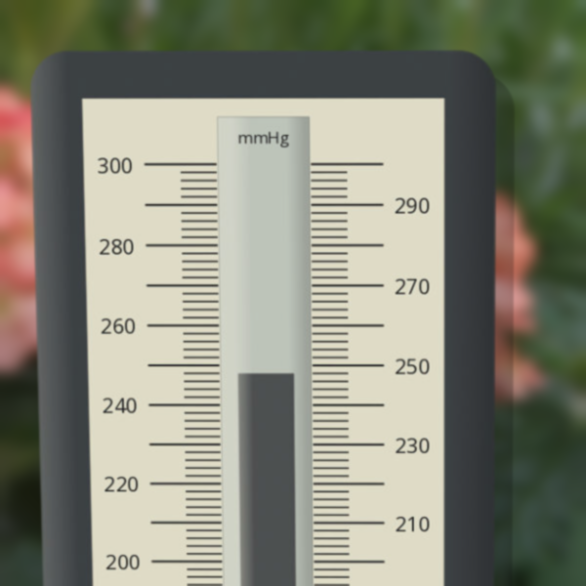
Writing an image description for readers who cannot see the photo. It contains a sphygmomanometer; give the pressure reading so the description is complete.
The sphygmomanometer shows 248 mmHg
